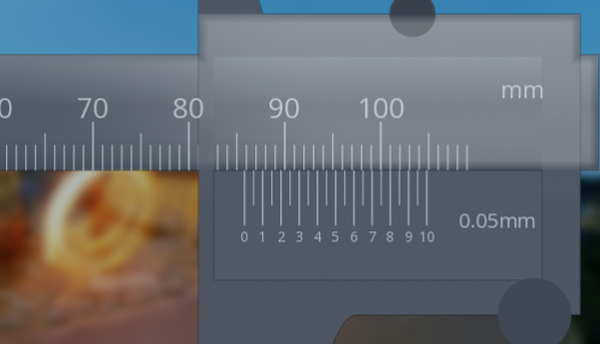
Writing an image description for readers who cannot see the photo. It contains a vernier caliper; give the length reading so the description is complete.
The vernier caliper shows 85.8 mm
